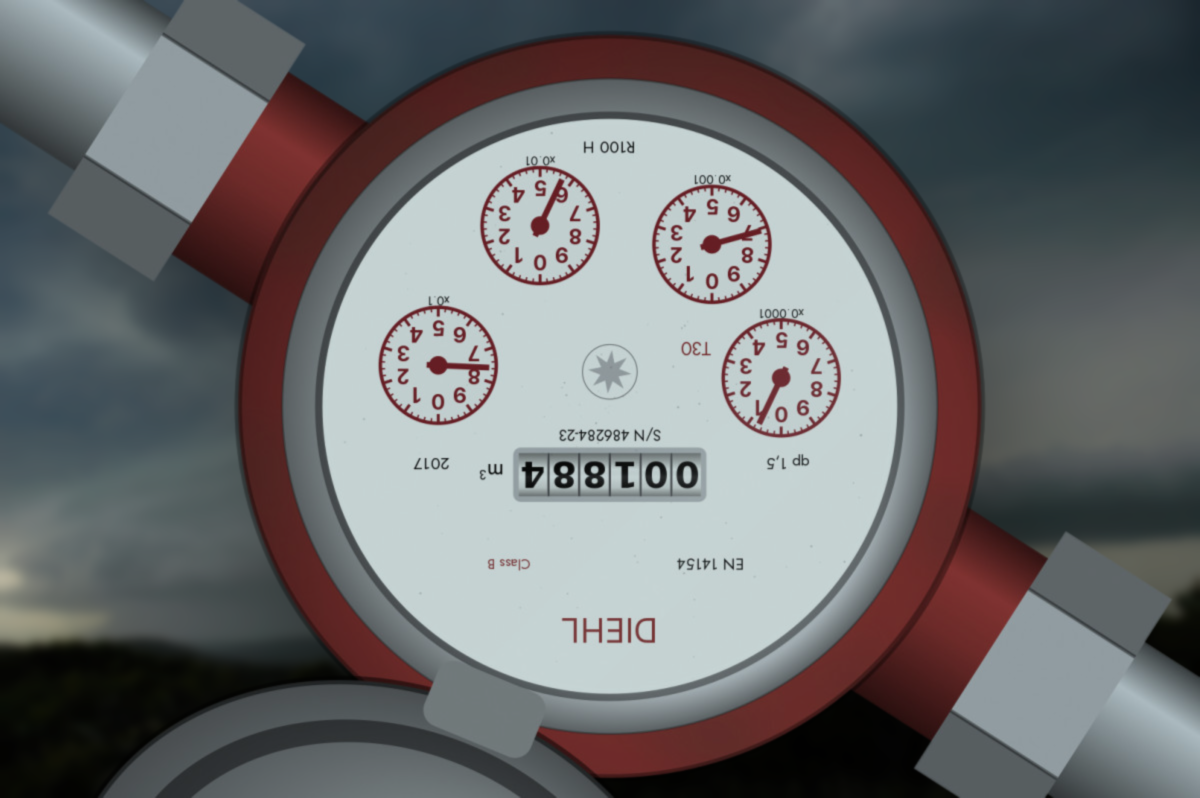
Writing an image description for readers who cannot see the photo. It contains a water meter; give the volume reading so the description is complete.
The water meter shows 1884.7570 m³
